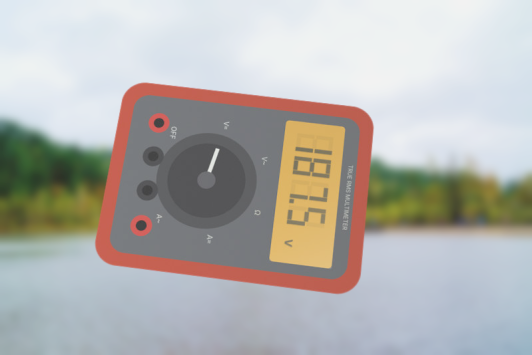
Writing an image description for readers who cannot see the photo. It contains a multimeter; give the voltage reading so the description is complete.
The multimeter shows 187.5 V
